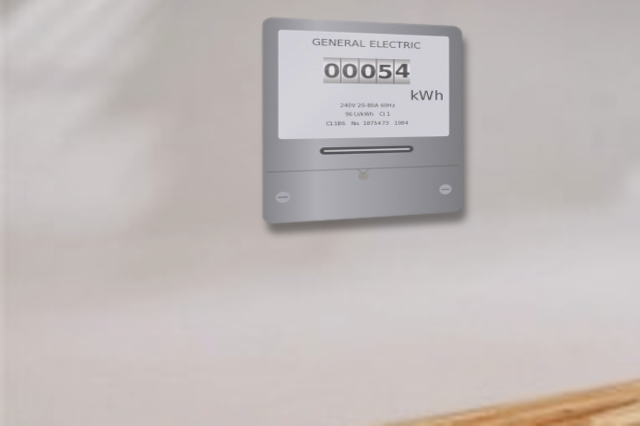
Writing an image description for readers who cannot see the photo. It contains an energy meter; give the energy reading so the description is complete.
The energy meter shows 54 kWh
